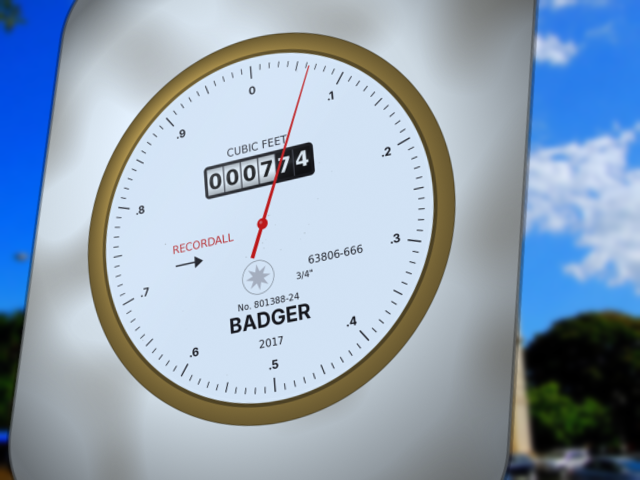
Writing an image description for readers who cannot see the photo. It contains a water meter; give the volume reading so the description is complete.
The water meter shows 774.06 ft³
